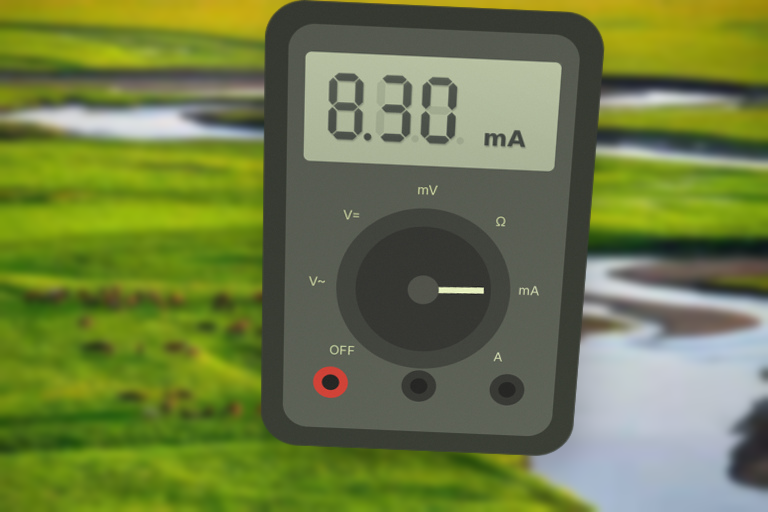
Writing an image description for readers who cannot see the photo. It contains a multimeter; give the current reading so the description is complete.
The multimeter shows 8.30 mA
